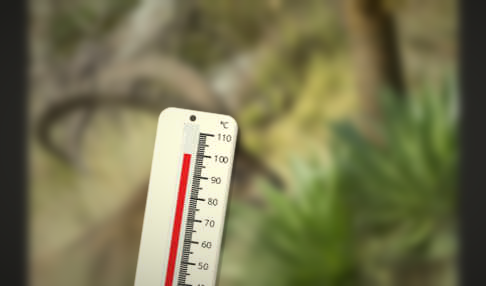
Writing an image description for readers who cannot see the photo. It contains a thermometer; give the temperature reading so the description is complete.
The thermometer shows 100 °C
